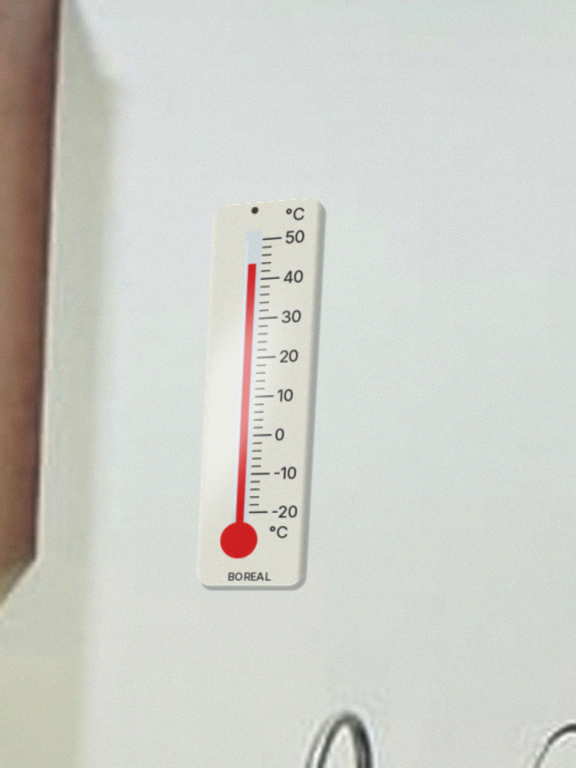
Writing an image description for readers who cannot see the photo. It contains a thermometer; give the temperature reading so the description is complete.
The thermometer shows 44 °C
